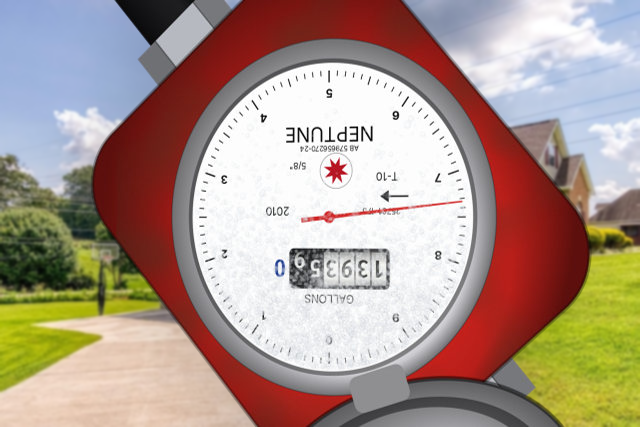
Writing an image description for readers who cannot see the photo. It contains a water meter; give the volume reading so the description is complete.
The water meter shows 1393587.3 gal
